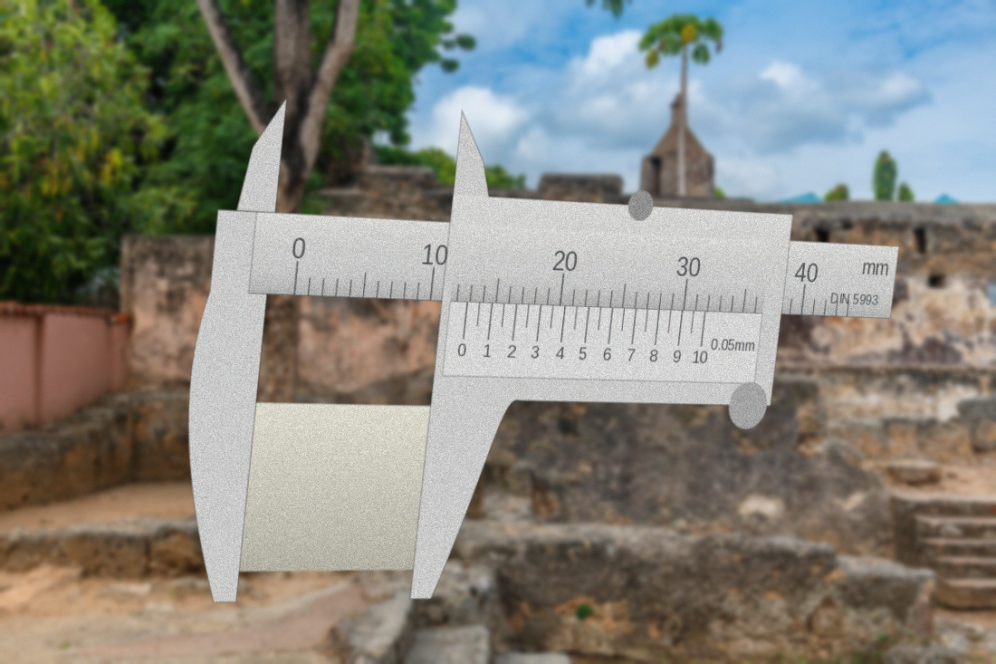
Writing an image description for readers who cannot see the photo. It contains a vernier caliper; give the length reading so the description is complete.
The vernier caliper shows 12.8 mm
